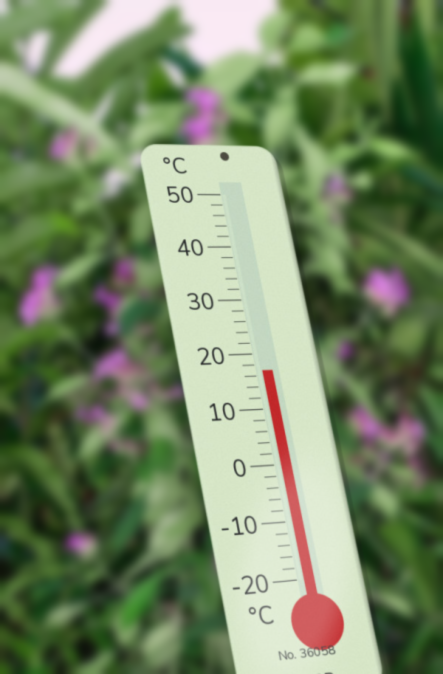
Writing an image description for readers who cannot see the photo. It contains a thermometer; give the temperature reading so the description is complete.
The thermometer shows 17 °C
